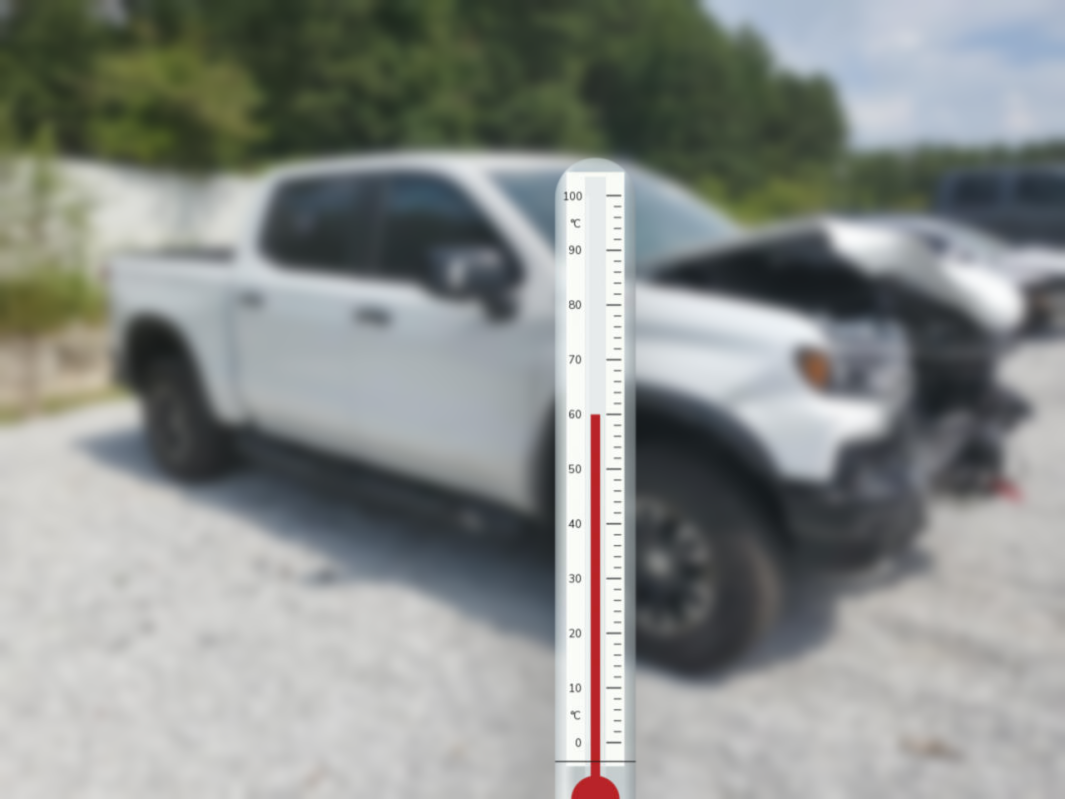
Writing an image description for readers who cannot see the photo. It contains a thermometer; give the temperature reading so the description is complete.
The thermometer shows 60 °C
